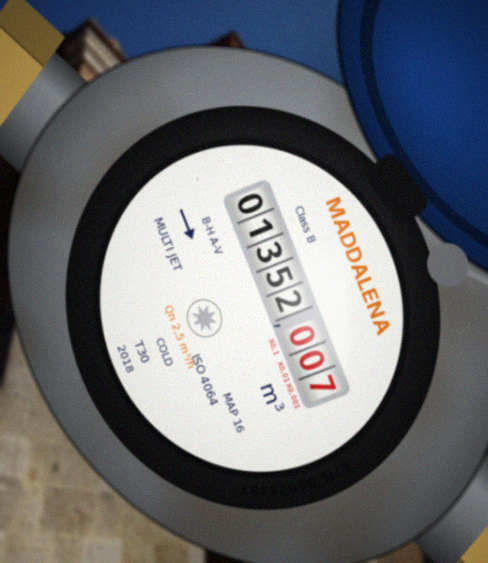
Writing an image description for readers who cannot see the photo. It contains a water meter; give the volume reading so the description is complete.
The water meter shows 1352.007 m³
